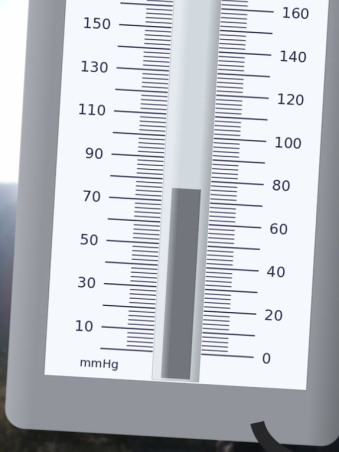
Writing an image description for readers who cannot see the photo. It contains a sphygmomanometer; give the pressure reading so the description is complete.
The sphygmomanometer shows 76 mmHg
